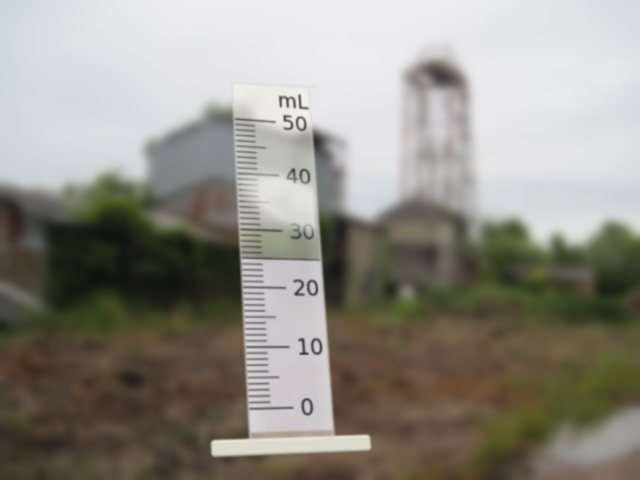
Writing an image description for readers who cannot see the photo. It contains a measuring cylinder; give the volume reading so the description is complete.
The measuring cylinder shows 25 mL
